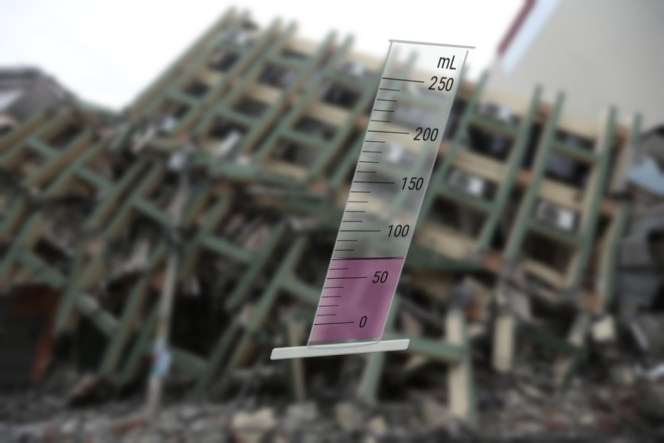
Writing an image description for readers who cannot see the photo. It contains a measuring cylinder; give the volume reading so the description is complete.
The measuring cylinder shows 70 mL
